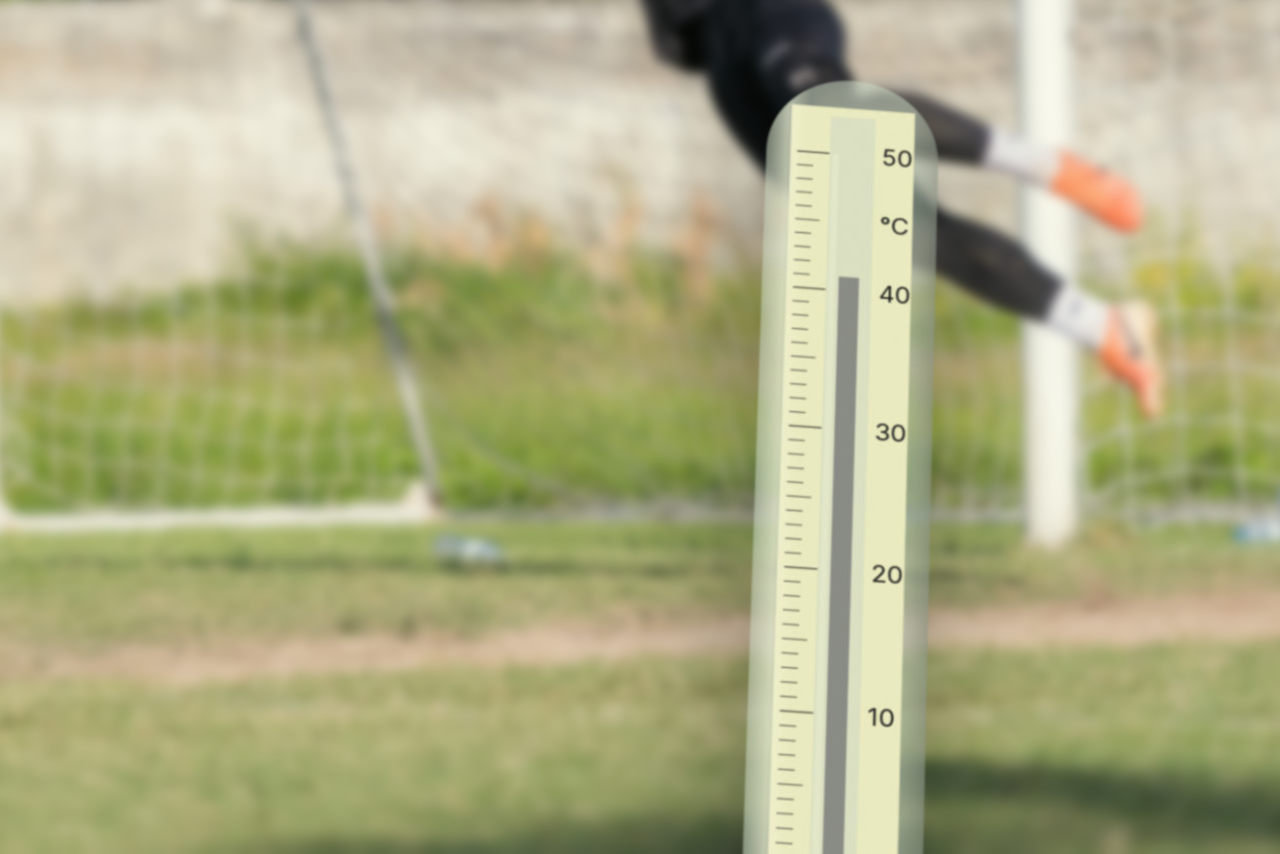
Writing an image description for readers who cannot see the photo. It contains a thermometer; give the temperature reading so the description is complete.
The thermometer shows 41 °C
